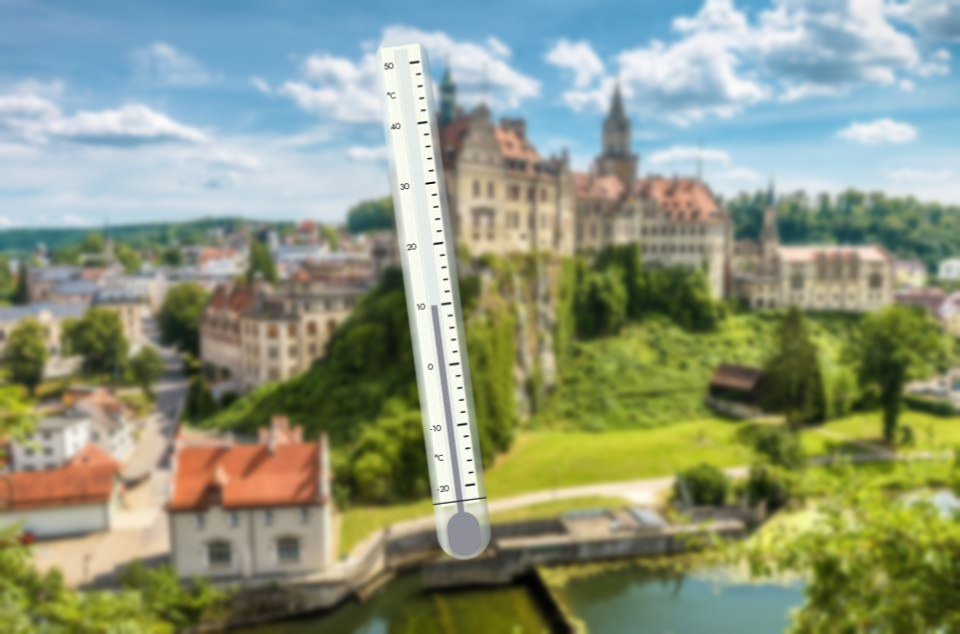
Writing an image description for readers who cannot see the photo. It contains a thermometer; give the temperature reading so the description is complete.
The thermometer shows 10 °C
